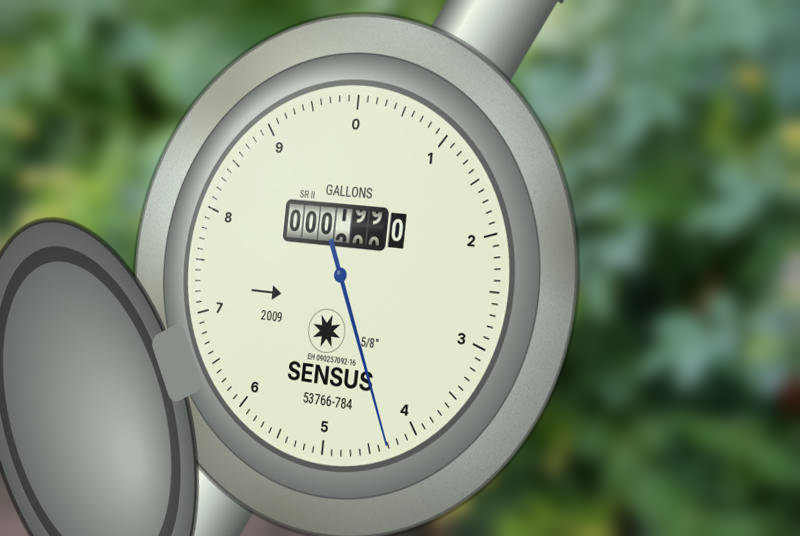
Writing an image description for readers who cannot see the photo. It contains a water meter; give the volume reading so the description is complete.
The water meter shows 1994.3 gal
